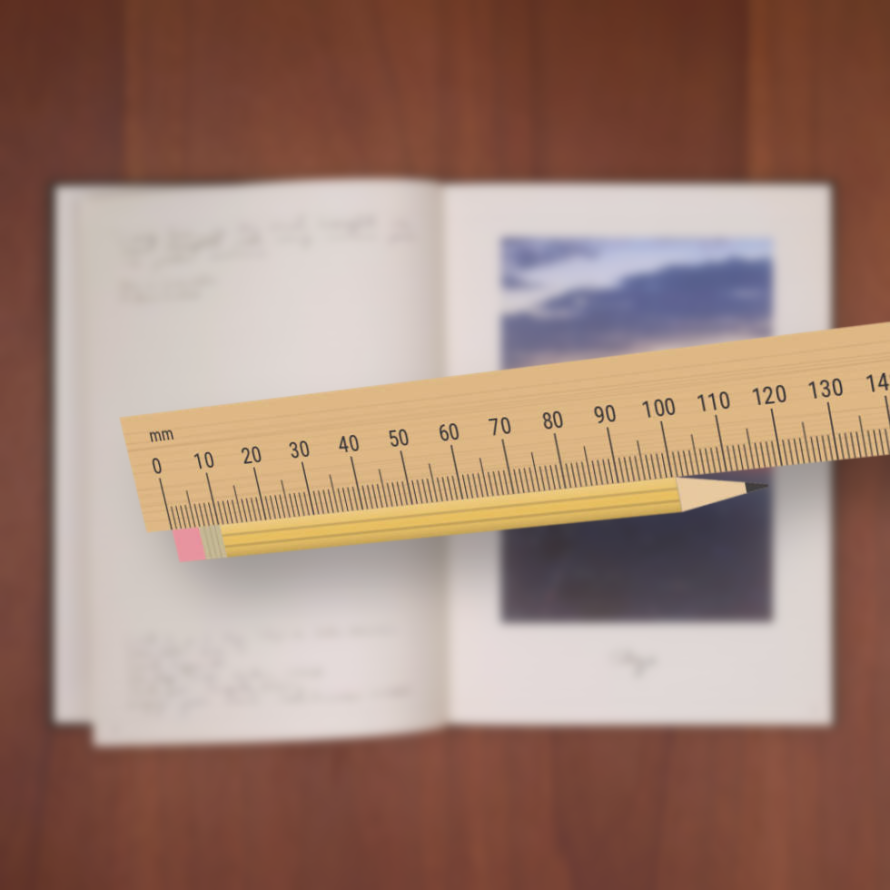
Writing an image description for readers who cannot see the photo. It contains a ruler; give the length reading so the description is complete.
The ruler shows 117 mm
